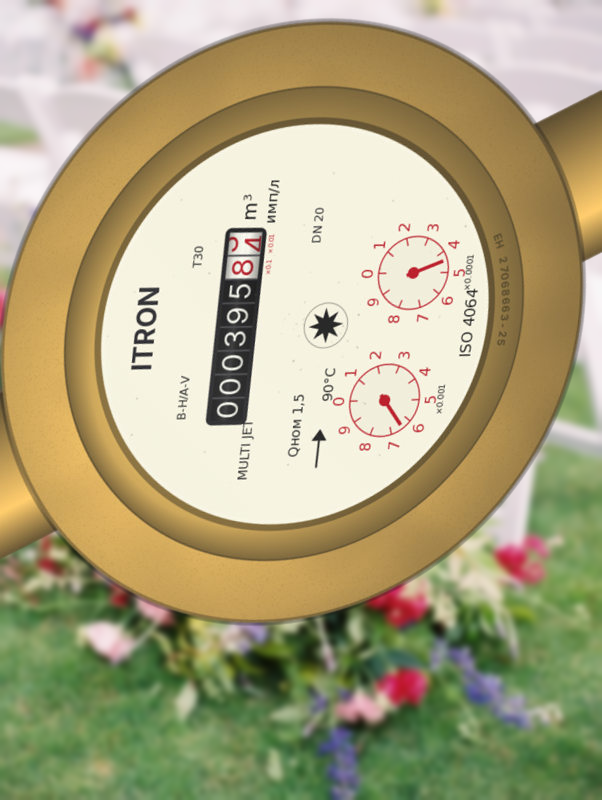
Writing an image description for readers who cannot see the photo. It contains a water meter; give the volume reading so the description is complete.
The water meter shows 395.8364 m³
